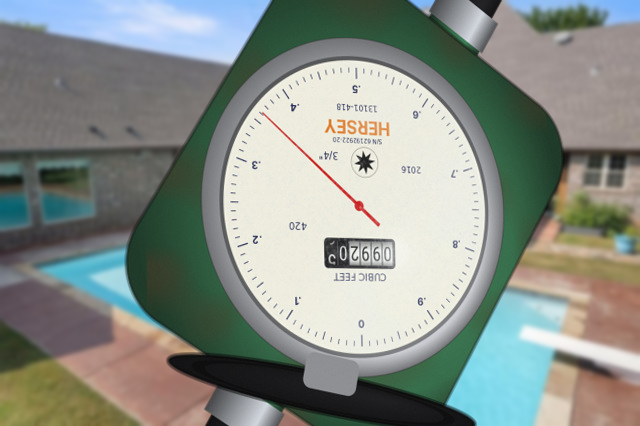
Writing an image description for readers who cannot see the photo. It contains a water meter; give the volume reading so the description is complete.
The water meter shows 99205.36 ft³
